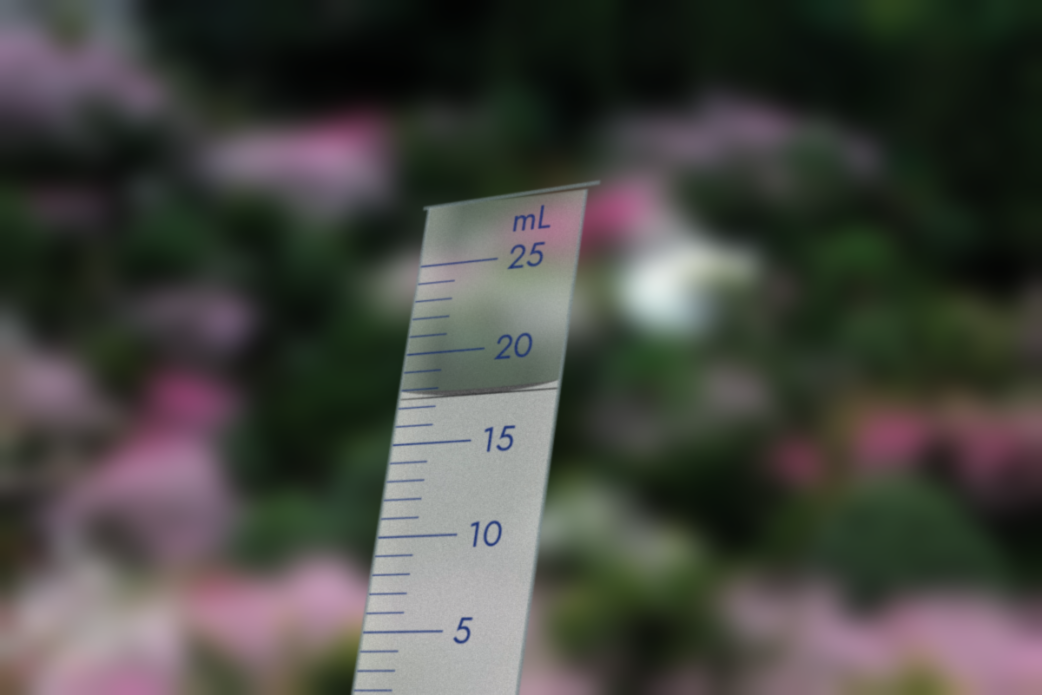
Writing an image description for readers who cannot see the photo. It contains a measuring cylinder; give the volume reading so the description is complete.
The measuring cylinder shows 17.5 mL
